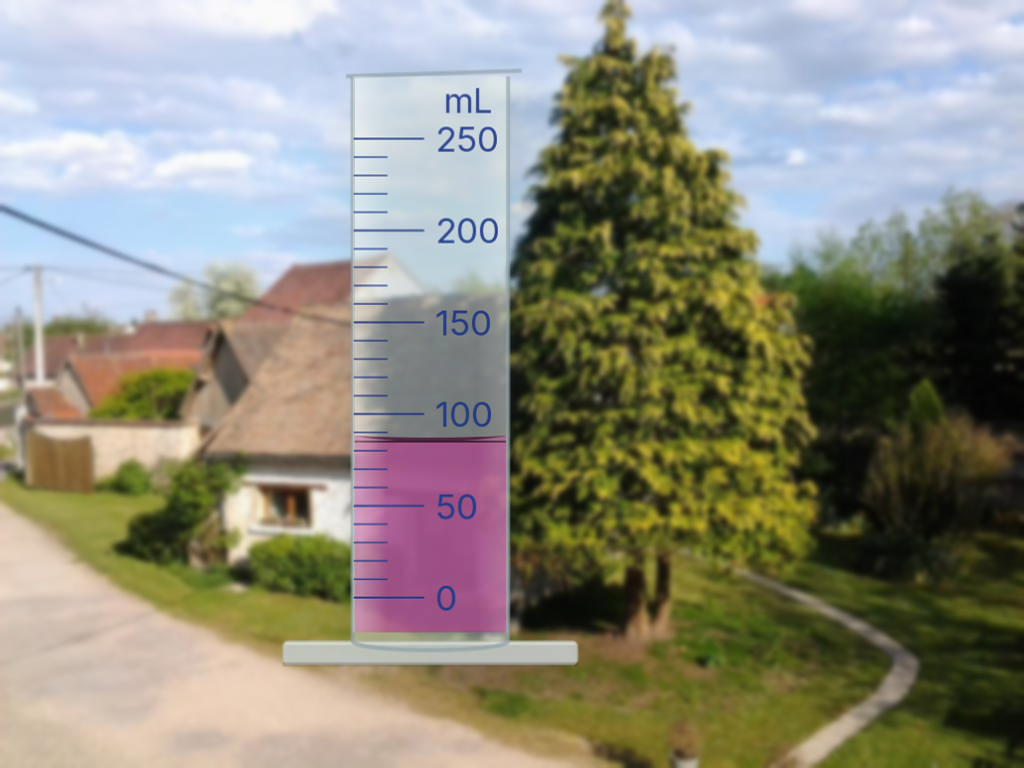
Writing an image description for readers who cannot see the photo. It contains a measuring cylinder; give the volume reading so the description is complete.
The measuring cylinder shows 85 mL
